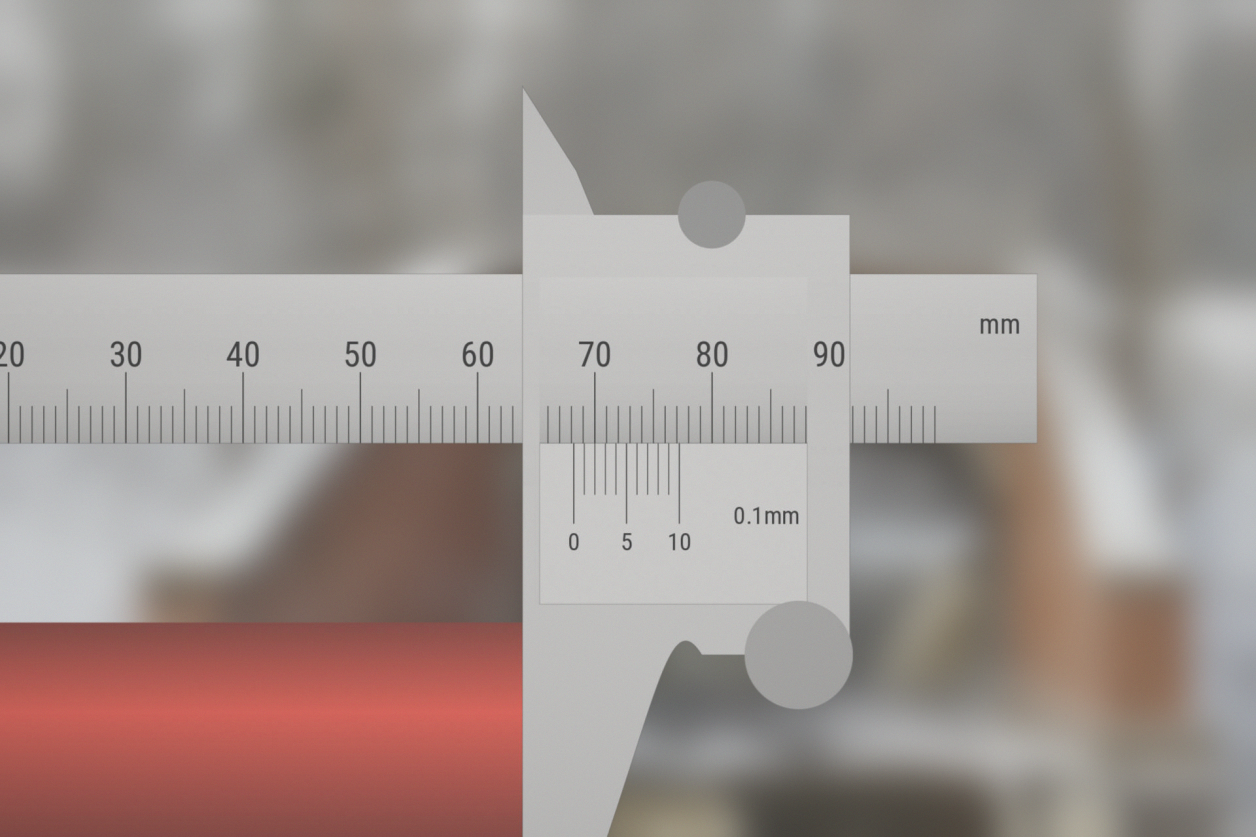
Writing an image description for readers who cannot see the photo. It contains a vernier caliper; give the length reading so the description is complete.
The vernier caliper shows 68.2 mm
